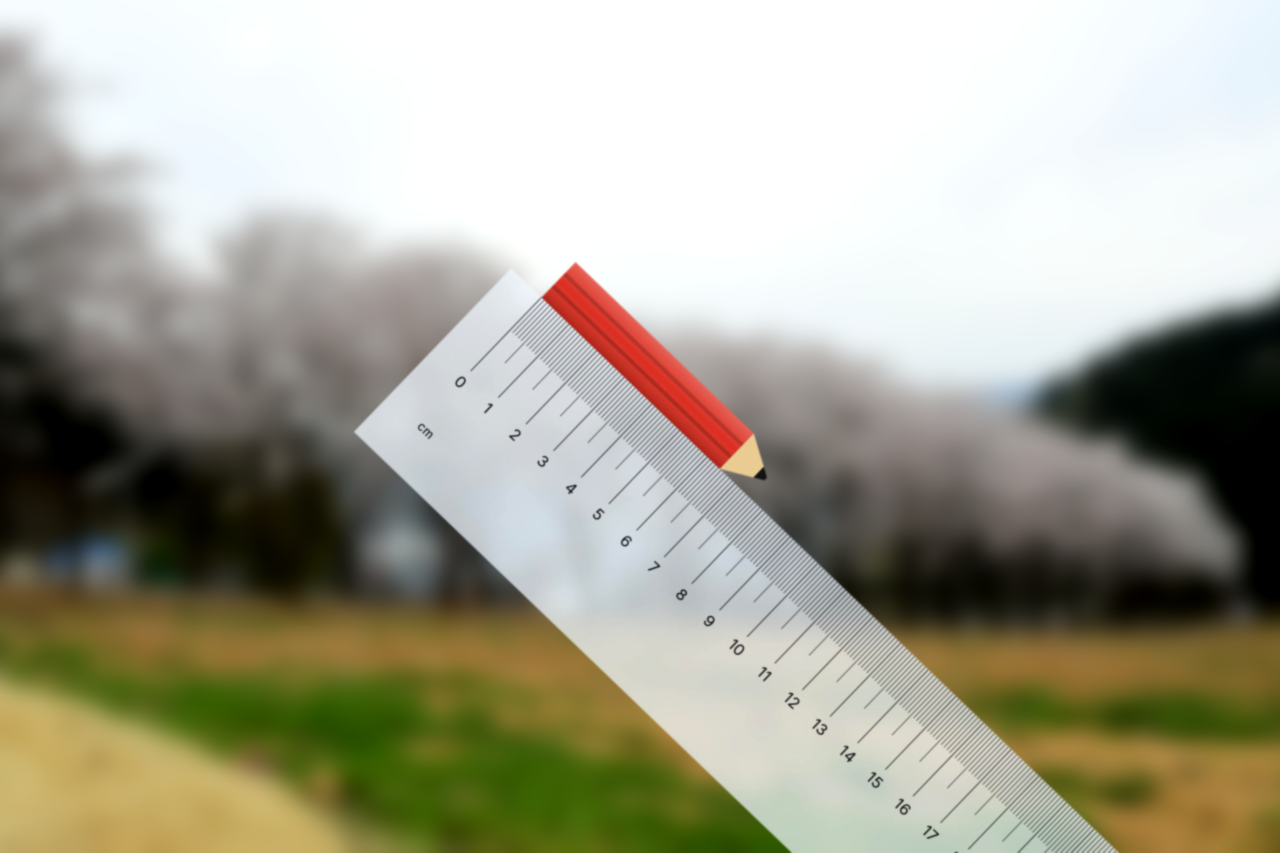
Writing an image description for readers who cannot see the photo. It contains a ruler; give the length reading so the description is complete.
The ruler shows 7.5 cm
